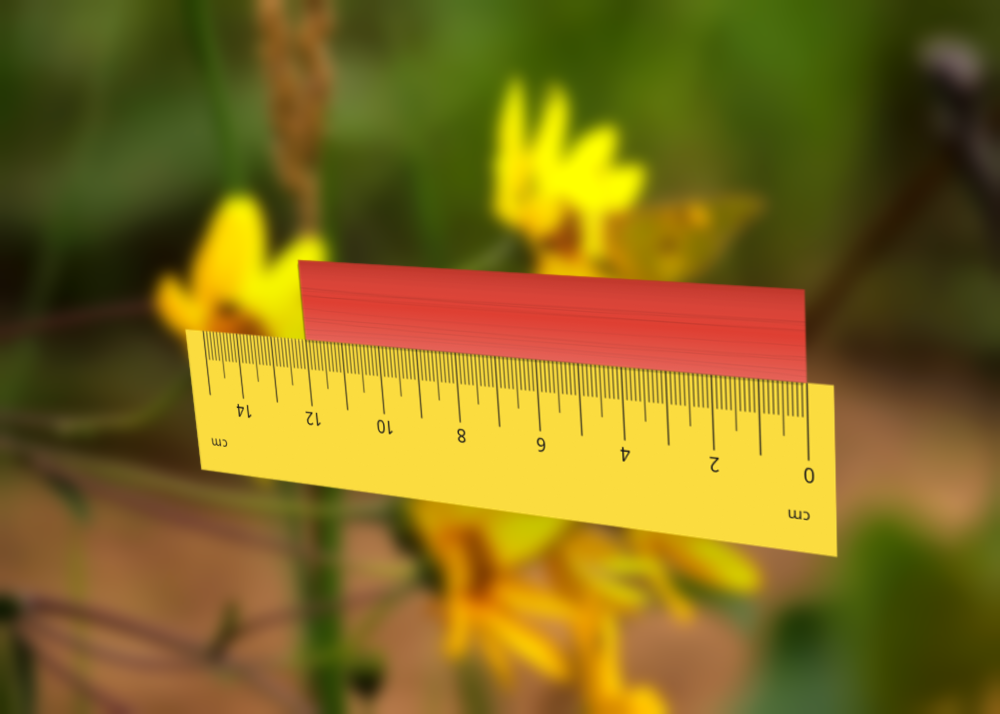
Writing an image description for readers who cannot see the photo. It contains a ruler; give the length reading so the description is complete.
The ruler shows 12 cm
